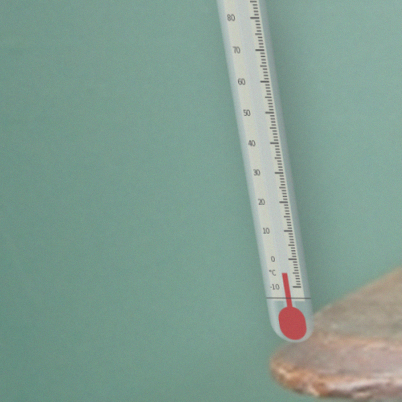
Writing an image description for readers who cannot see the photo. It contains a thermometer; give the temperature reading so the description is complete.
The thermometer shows -5 °C
